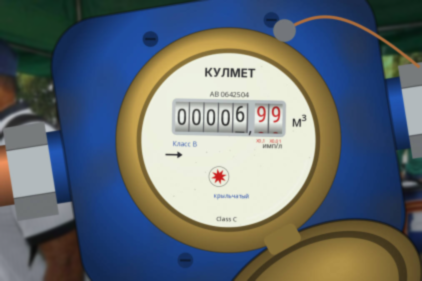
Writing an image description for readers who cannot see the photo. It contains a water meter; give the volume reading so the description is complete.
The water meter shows 6.99 m³
